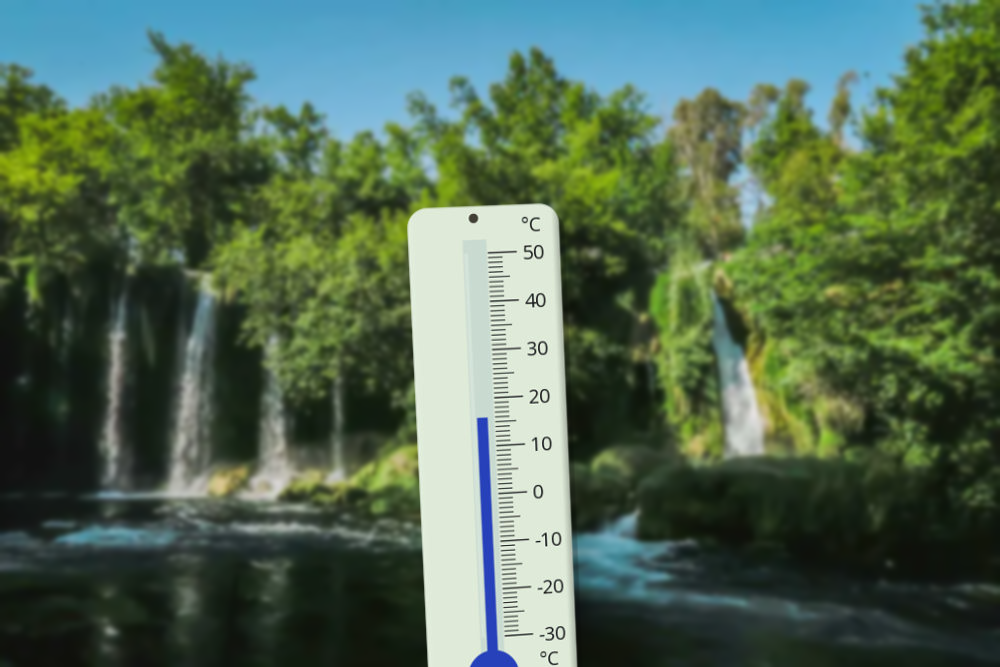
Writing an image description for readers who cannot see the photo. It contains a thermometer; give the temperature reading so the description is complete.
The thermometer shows 16 °C
